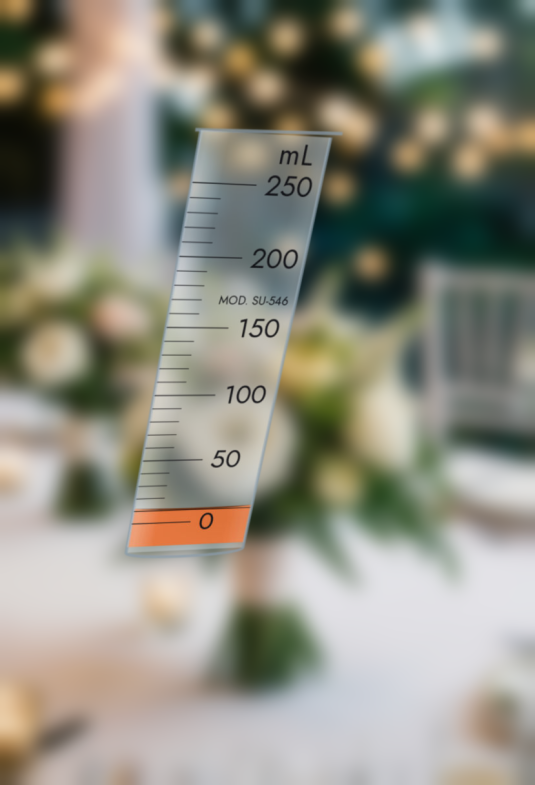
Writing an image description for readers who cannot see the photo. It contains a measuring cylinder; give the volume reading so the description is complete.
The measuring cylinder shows 10 mL
